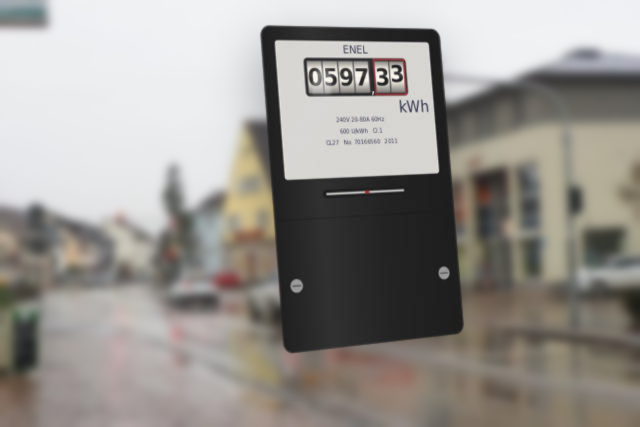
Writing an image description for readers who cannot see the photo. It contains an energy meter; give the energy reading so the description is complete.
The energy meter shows 597.33 kWh
